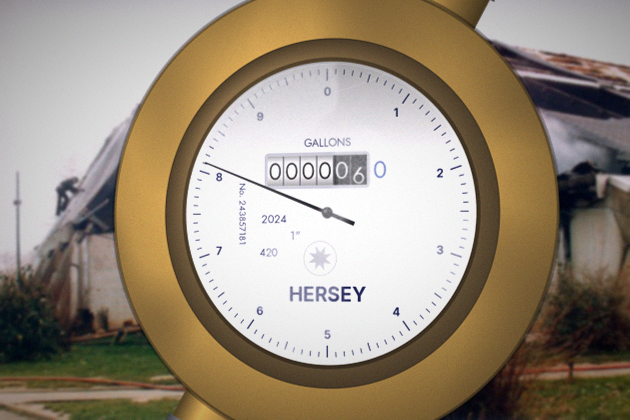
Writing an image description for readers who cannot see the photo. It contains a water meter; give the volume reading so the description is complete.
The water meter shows 58.1 gal
